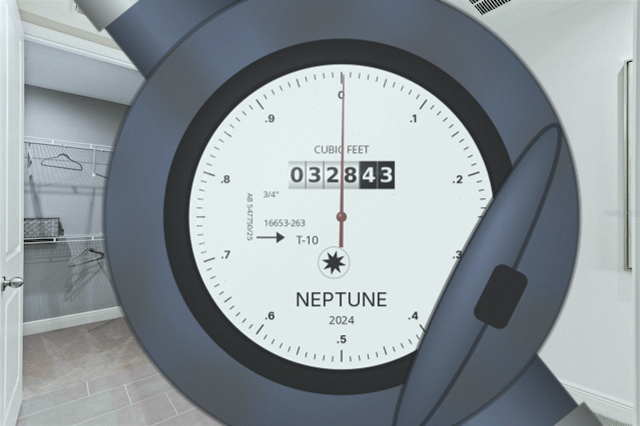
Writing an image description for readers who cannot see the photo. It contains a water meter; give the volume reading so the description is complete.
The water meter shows 32843.00 ft³
